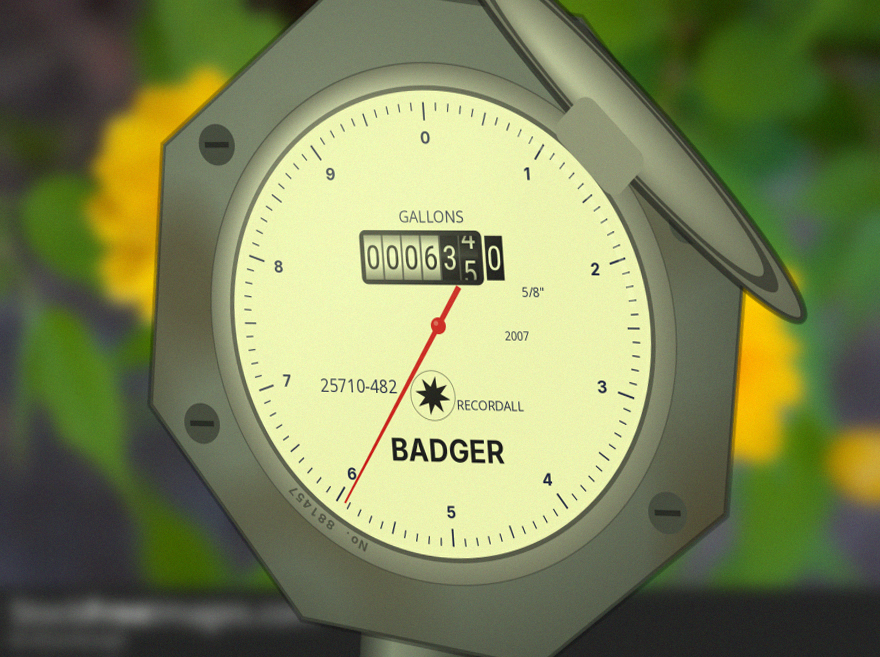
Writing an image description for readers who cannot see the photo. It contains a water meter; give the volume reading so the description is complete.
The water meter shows 6345.9 gal
